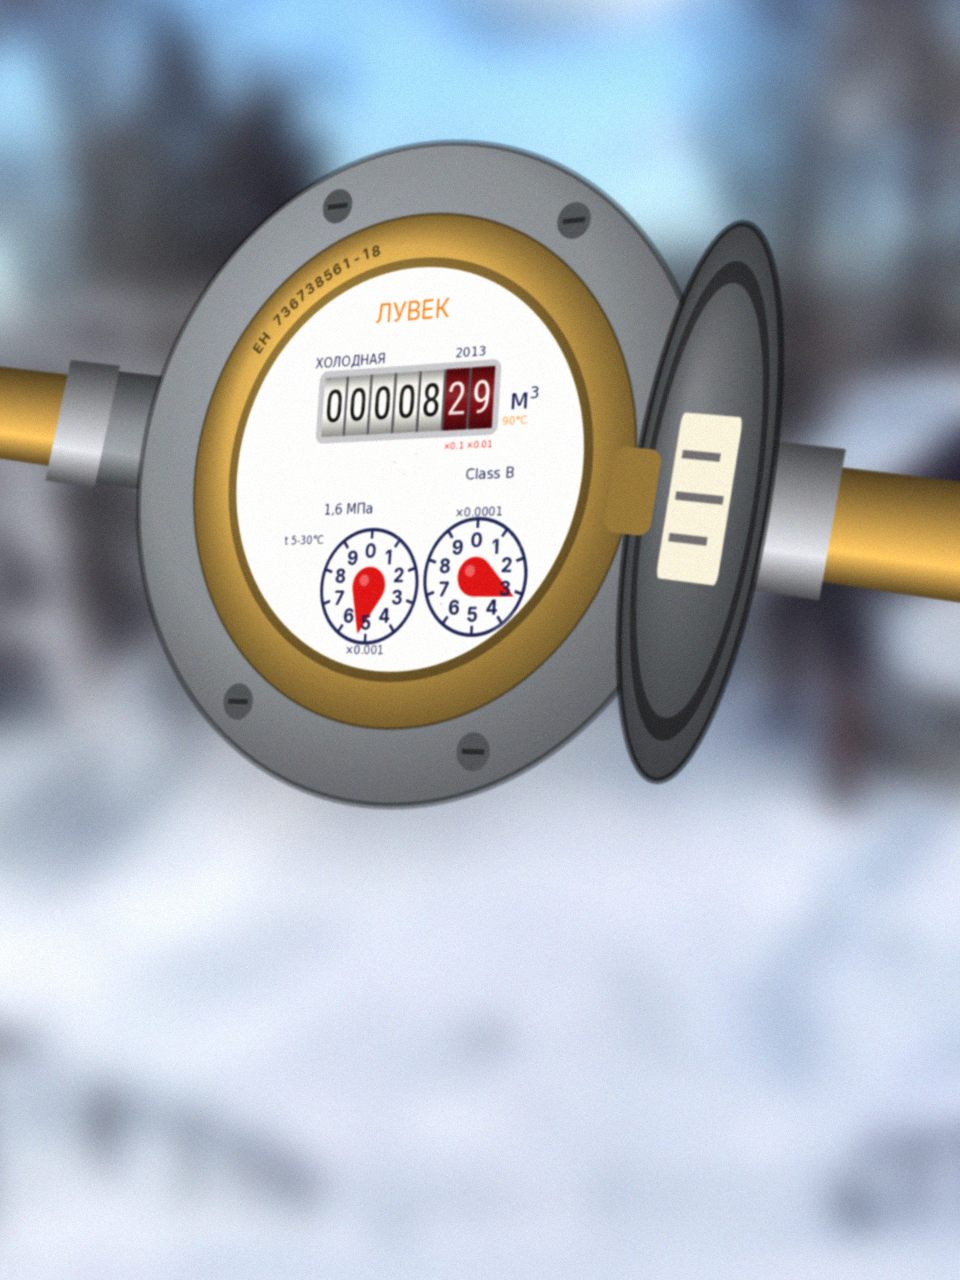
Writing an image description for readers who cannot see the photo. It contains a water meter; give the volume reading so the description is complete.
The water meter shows 8.2953 m³
